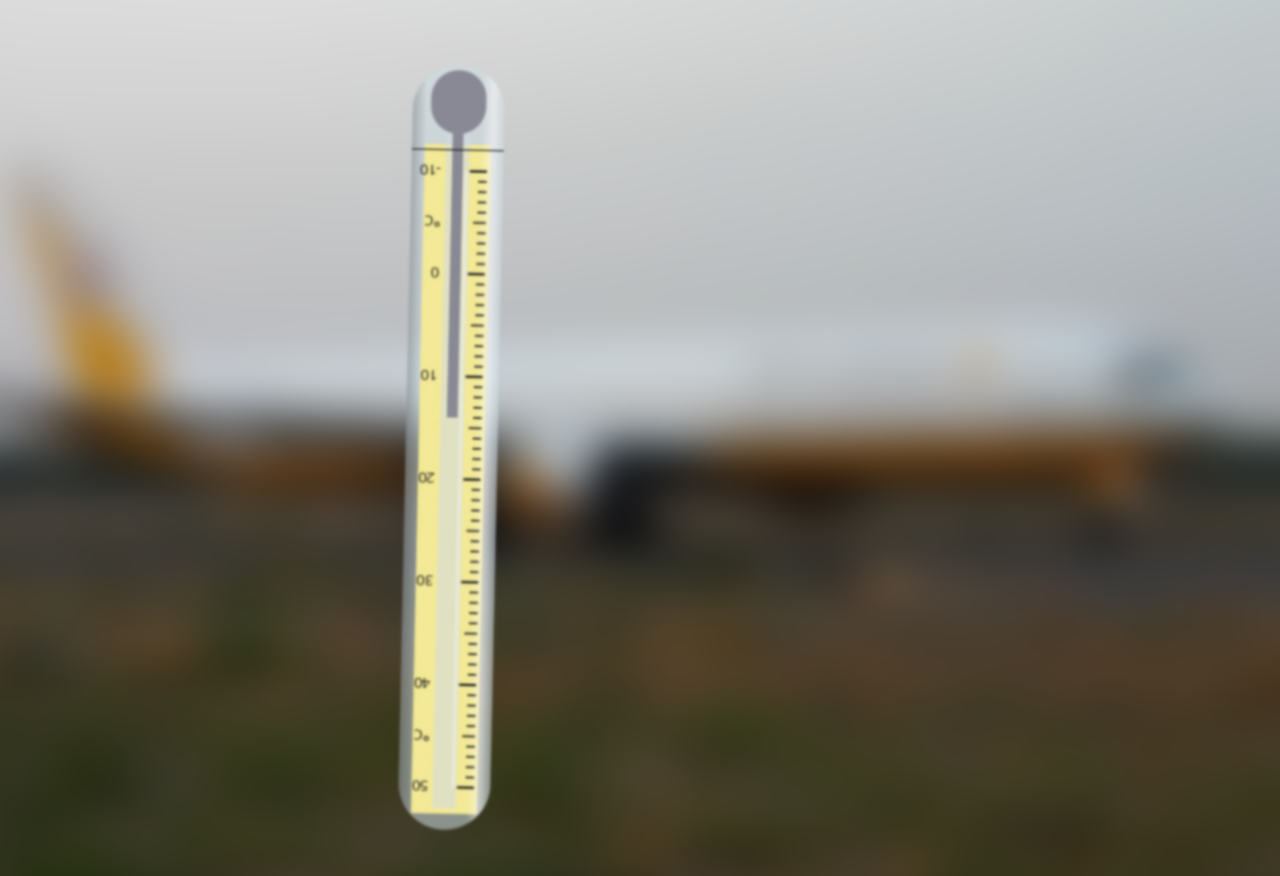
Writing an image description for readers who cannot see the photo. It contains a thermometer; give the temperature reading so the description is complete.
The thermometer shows 14 °C
